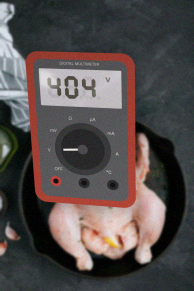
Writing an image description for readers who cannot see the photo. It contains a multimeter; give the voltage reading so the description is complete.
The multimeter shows 404 V
